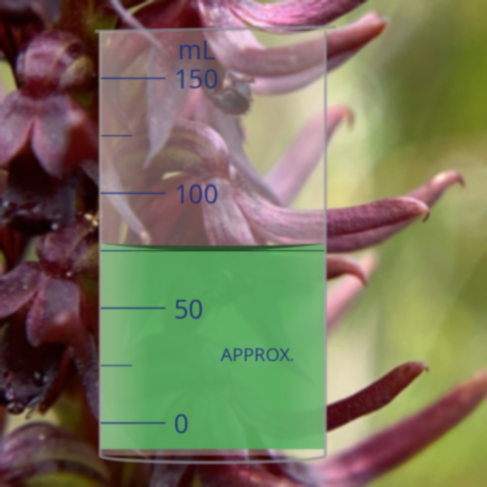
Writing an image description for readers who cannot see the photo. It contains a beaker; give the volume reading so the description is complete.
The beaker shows 75 mL
